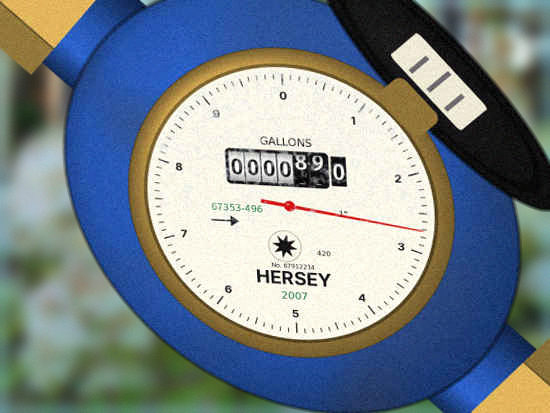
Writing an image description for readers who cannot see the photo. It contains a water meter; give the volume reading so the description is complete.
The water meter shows 892.7 gal
